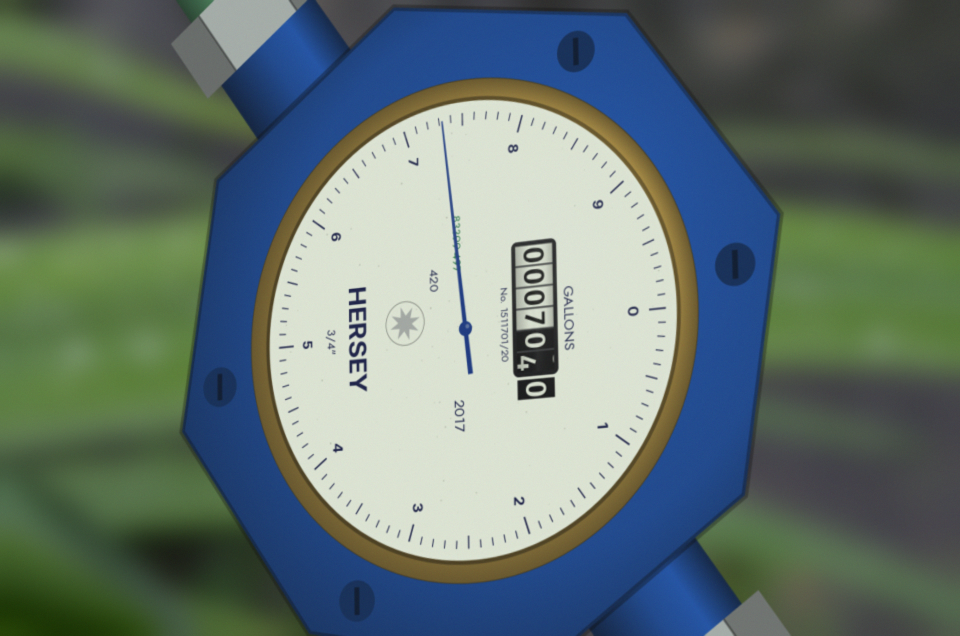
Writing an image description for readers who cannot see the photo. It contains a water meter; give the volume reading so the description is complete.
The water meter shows 7037.3 gal
